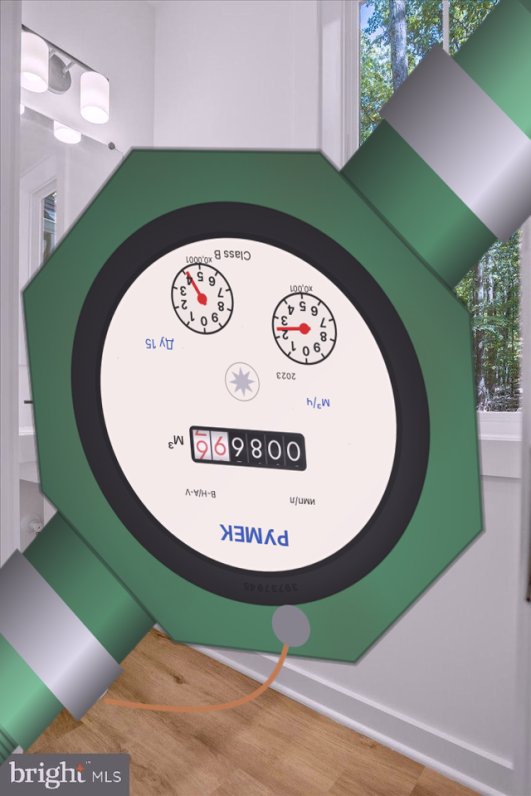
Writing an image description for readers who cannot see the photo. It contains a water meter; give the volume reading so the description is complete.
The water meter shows 86.9624 m³
